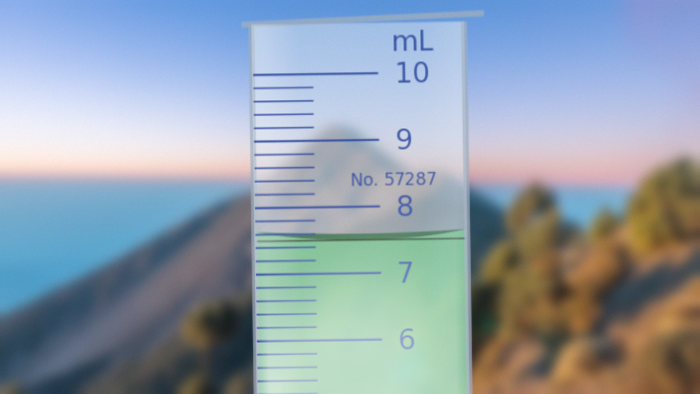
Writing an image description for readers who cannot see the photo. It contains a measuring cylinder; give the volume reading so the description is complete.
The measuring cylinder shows 7.5 mL
